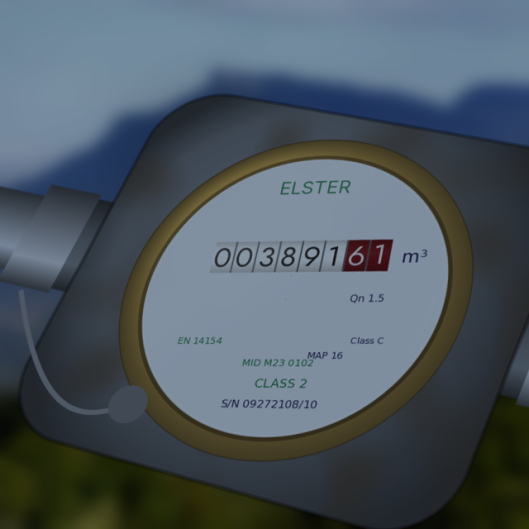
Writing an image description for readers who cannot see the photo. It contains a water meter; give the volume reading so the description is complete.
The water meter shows 3891.61 m³
